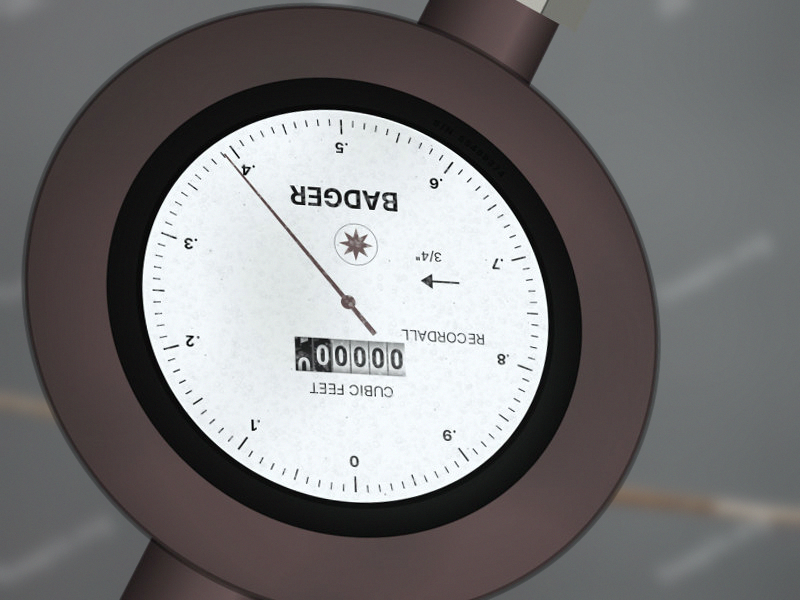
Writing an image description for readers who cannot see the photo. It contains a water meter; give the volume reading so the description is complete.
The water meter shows 0.39 ft³
